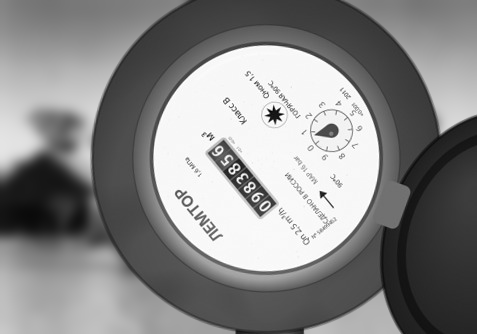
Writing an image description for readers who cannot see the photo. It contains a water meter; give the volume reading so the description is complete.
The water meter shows 9838.560 m³
